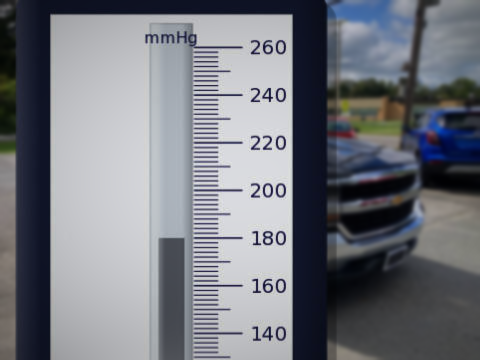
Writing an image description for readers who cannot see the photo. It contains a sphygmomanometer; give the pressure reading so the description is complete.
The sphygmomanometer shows 180 mmHg
